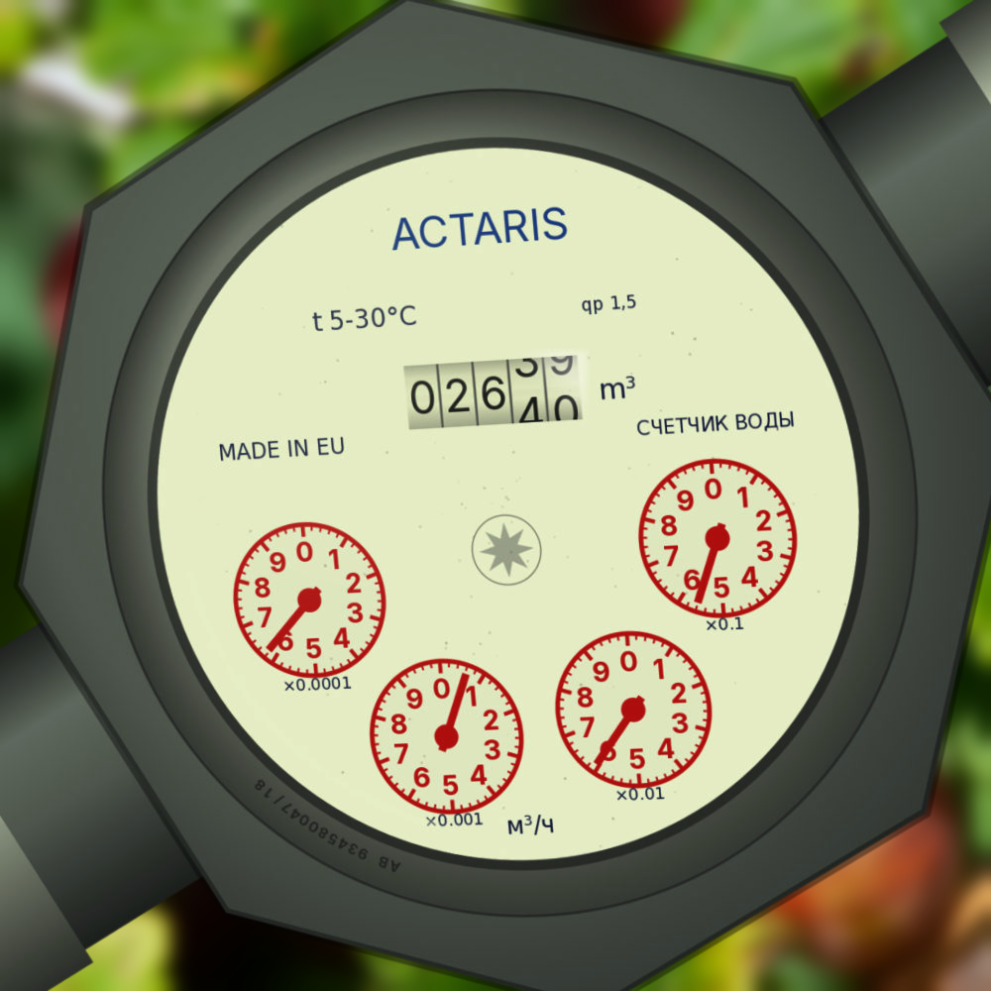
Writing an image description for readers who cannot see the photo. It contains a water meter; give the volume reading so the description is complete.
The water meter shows 2639.5606 m³
